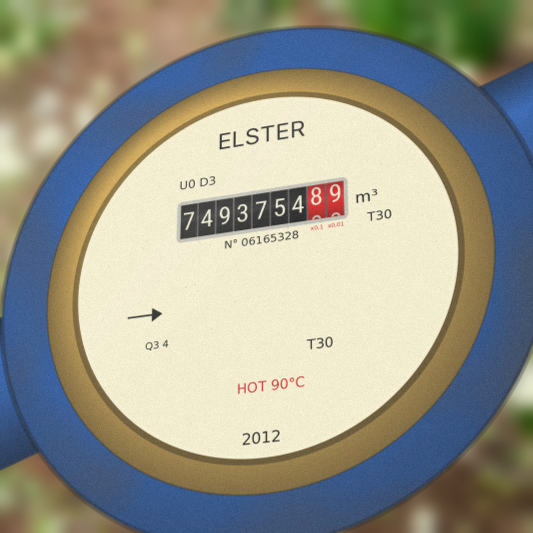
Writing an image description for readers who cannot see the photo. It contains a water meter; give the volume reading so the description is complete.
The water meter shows 7493754.89 m³
